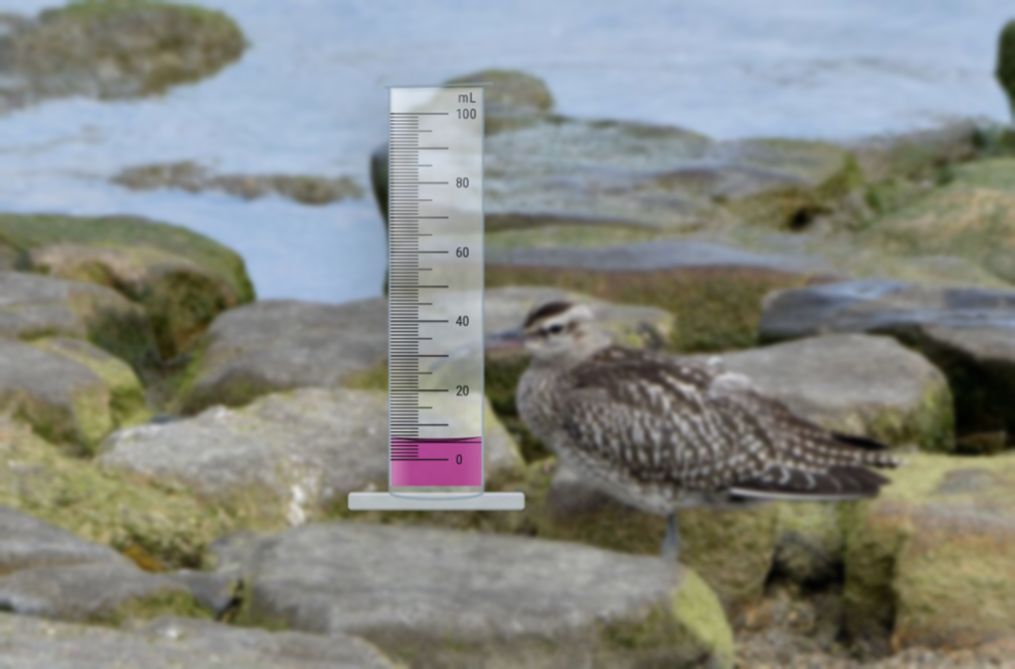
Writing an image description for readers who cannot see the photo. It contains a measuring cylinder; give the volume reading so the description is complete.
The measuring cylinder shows 5 mL
